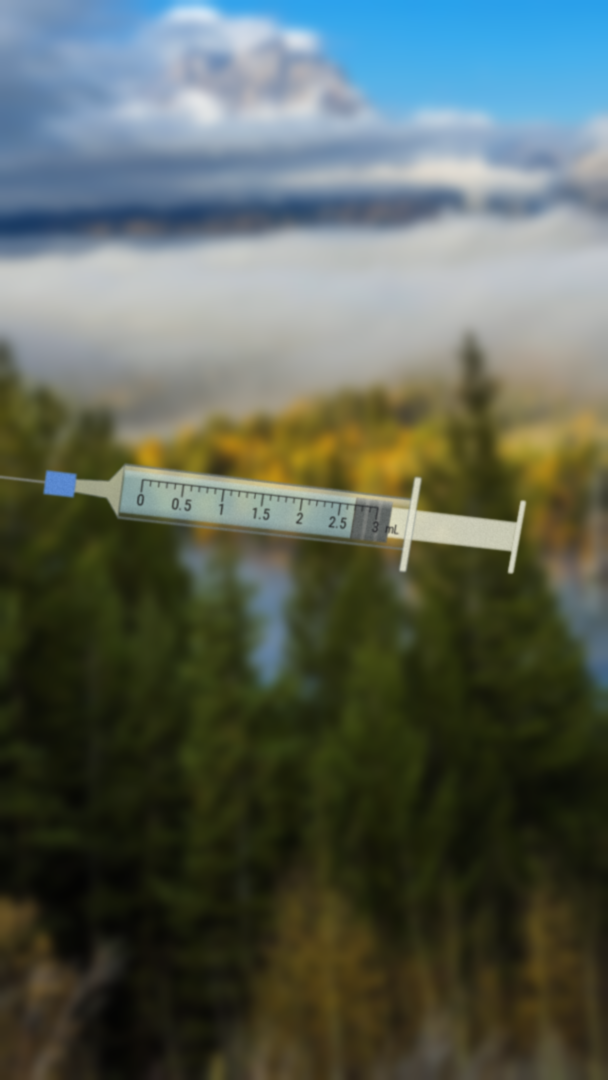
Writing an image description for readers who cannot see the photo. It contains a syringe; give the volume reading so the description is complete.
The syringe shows 2.7 mL
